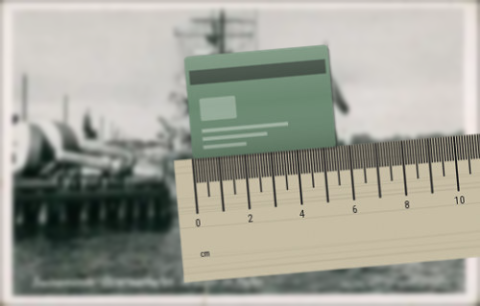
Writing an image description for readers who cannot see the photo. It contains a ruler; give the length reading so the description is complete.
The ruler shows 5.5 cm
